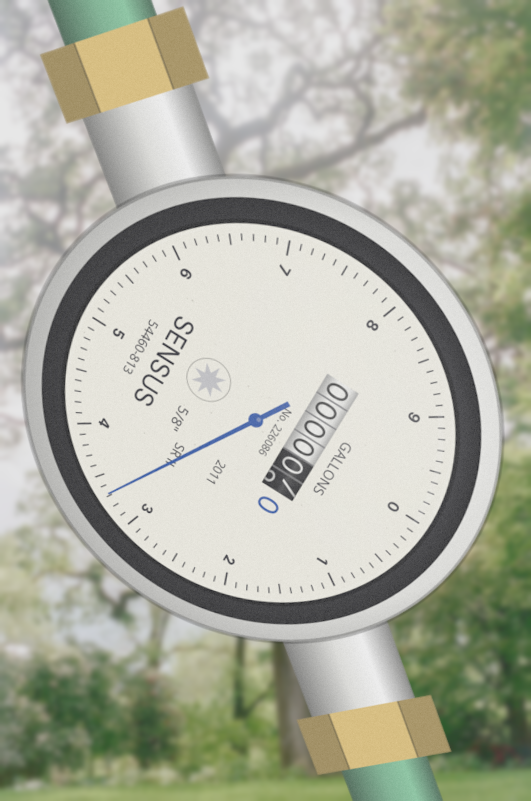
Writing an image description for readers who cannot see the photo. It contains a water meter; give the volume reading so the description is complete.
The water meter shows 73.3 gal
